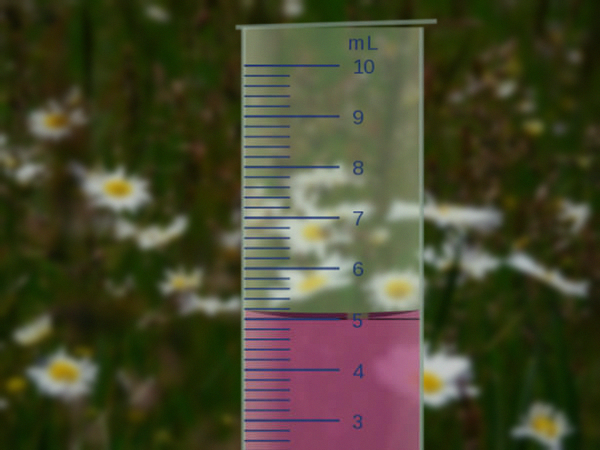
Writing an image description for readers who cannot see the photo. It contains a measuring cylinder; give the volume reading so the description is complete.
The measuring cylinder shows 5 mL
